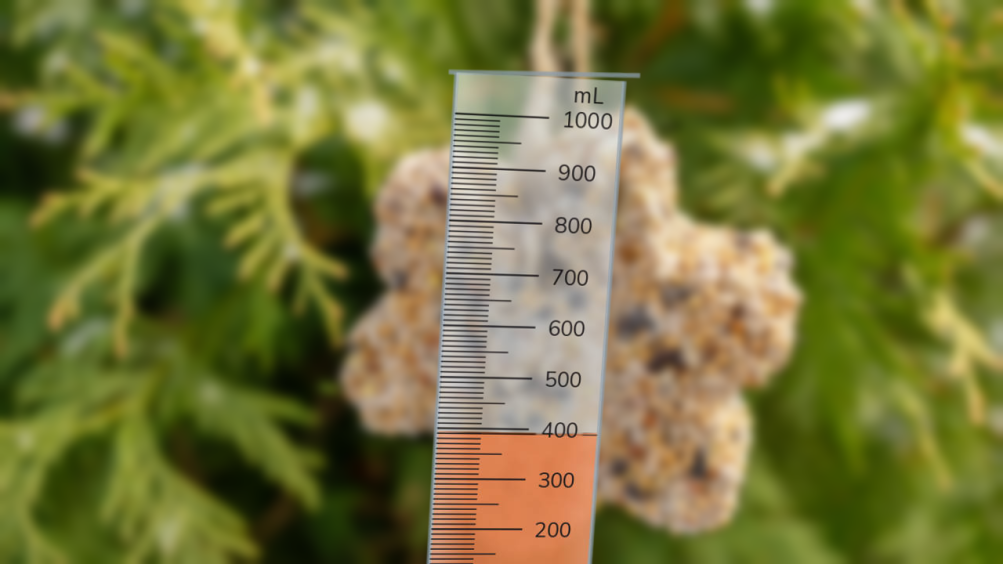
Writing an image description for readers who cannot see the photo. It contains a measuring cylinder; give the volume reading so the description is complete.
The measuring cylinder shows 390 mL
